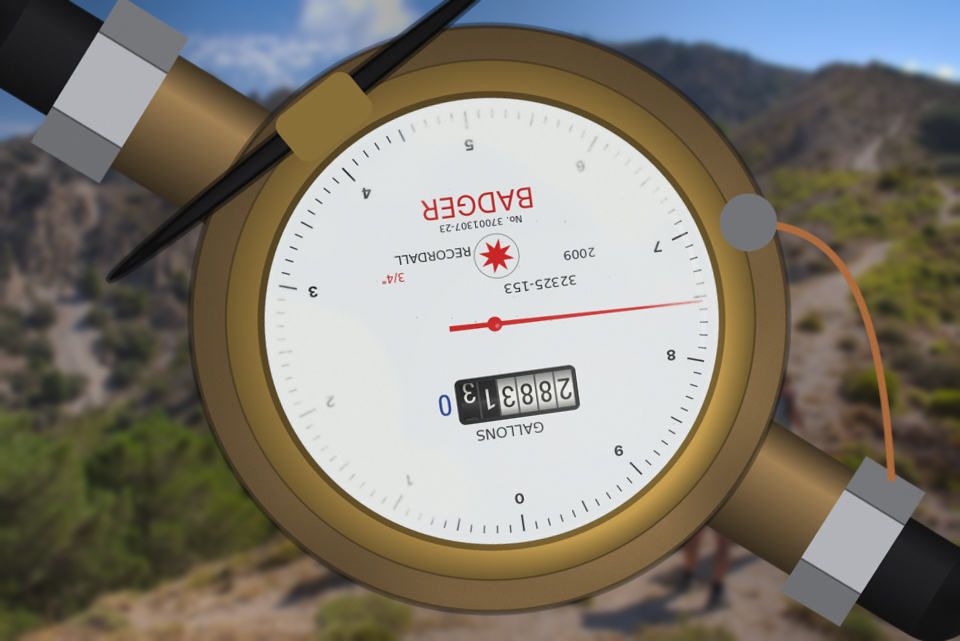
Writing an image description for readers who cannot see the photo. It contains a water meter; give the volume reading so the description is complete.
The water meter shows 2883127.5 gal
